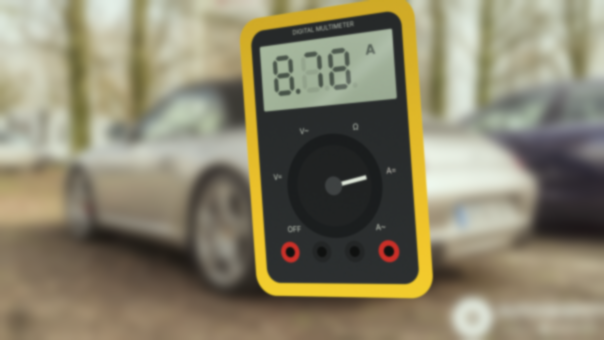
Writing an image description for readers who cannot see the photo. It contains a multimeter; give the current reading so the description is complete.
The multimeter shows 8.78 A
